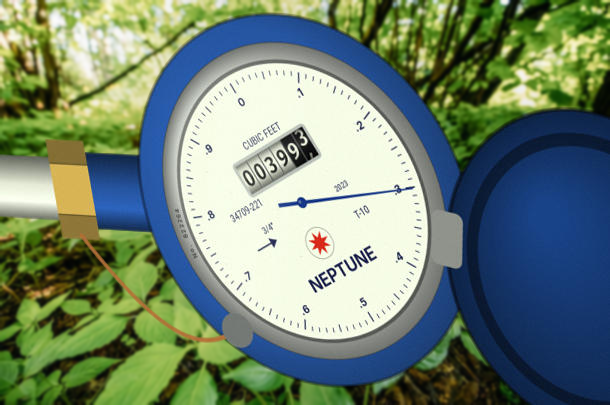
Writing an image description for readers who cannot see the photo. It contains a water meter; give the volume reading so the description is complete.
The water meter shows 3993.30 ft³
